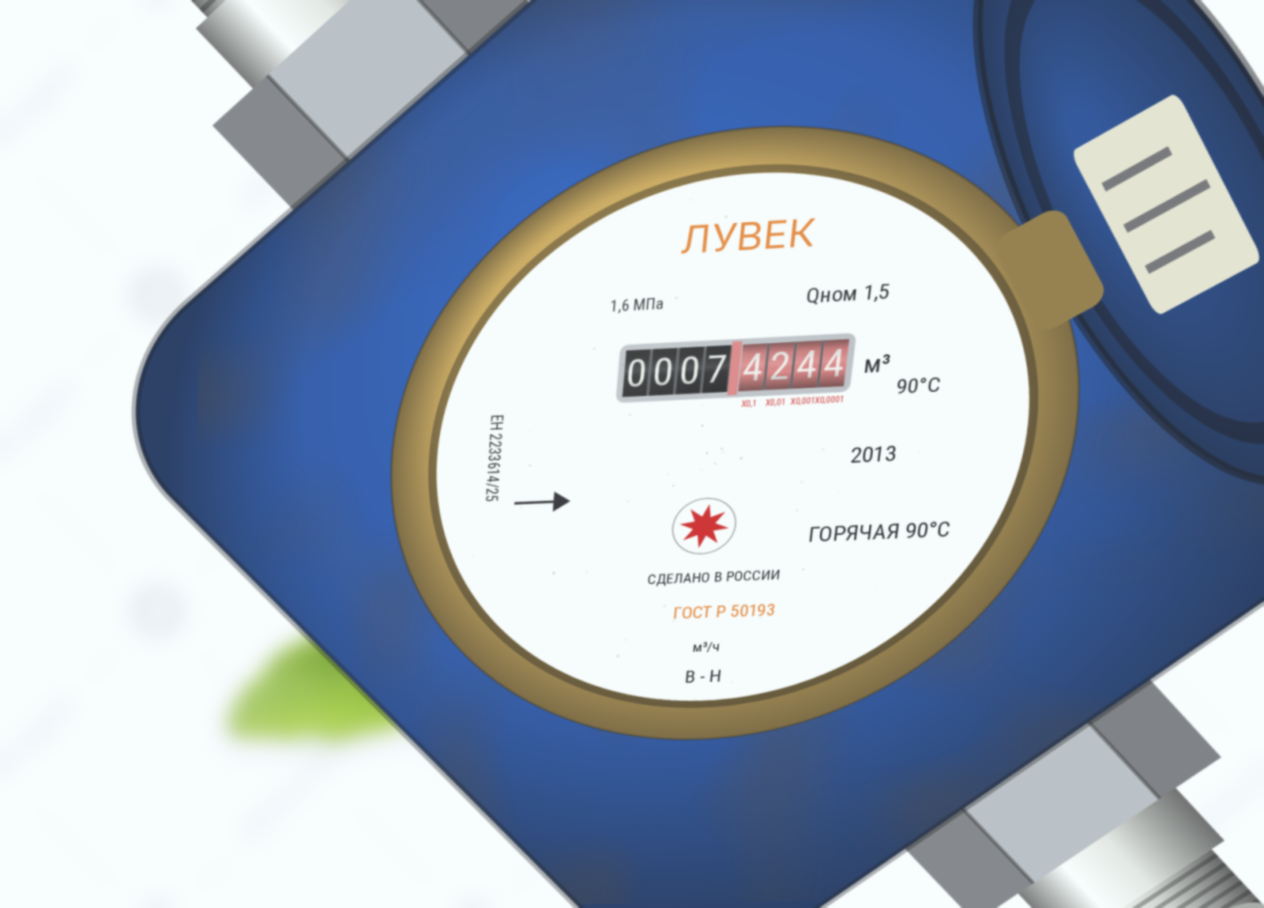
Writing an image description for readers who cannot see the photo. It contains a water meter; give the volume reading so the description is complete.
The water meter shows 7.4244 m³
